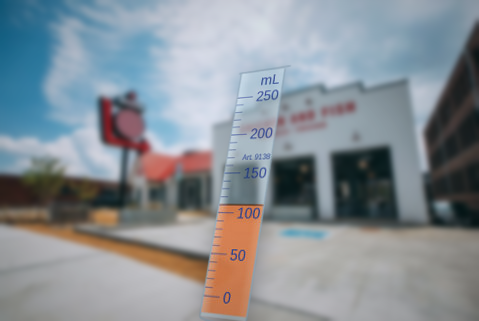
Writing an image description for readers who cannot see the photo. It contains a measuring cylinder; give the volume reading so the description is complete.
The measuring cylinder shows 110 mL
